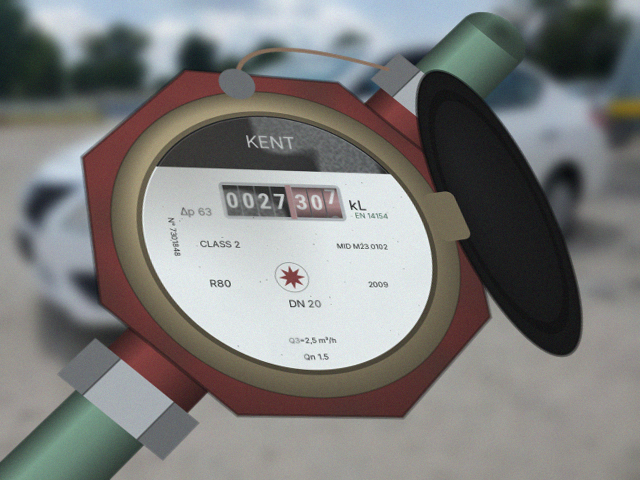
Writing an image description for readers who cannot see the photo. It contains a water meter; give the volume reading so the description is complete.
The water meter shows 27.307 kL
